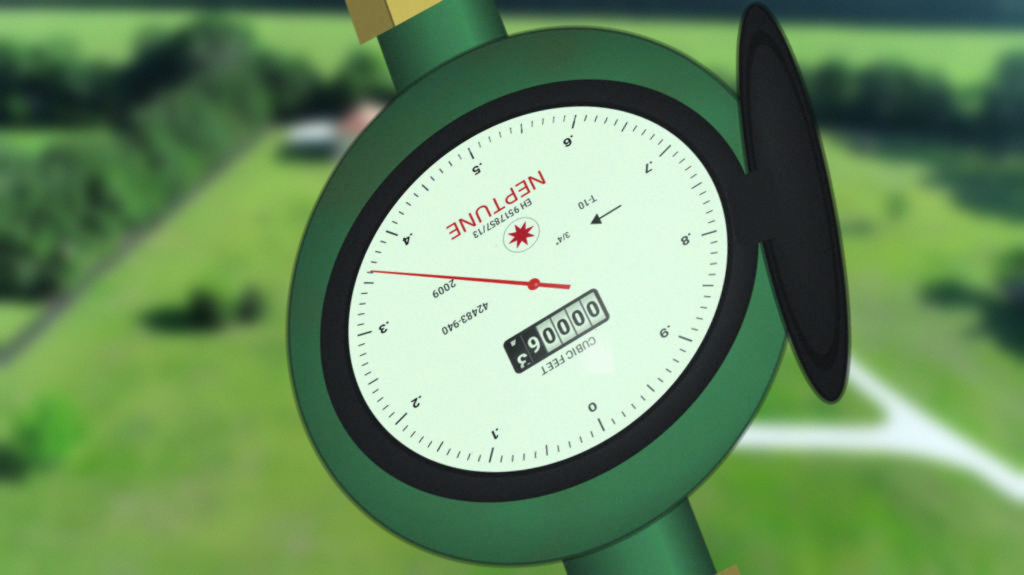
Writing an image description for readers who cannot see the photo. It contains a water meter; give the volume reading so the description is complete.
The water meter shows 63.36 ft³
